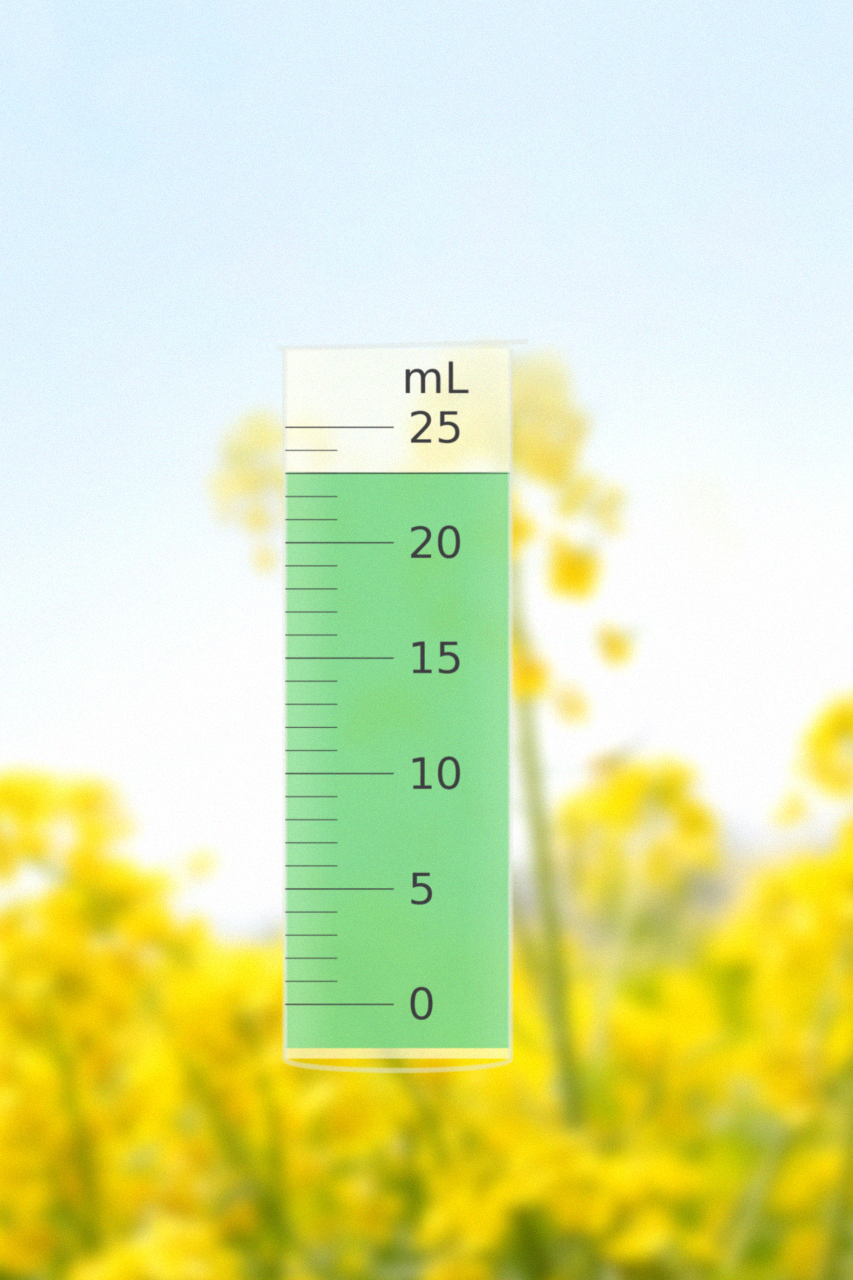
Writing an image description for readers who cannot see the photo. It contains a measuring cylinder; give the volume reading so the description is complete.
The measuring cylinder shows 23 mL
